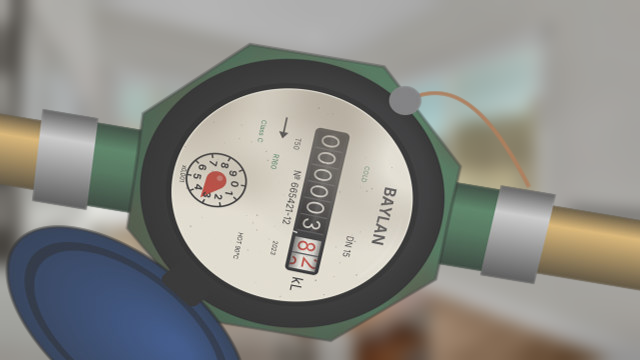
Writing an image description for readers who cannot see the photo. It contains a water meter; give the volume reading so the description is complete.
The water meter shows 3.823 kL
